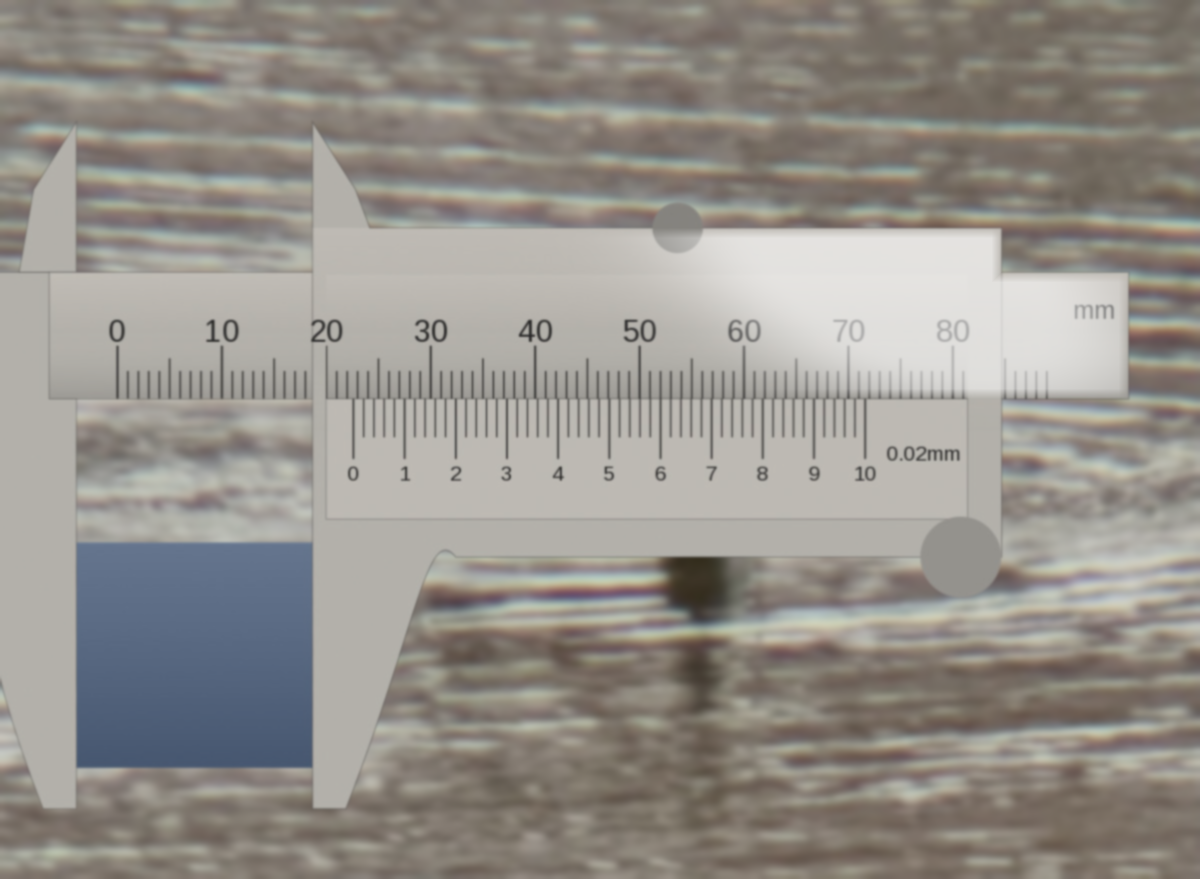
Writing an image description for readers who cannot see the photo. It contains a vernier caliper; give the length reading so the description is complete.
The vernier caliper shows 22.6 mm
